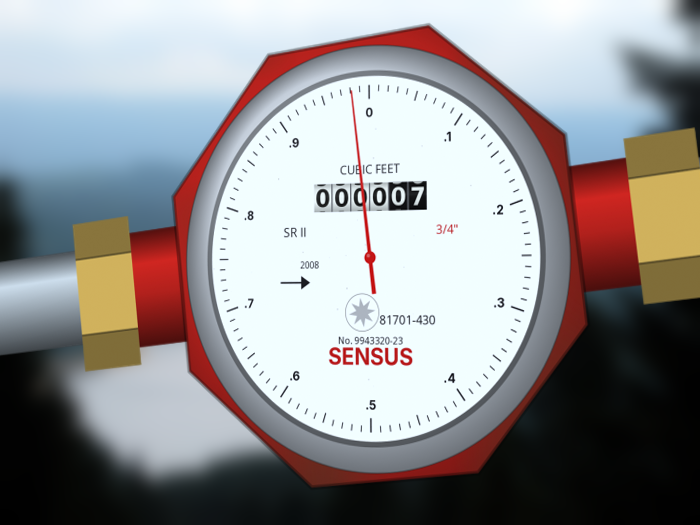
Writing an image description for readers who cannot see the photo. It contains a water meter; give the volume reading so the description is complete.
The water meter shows 6.98 ft³
